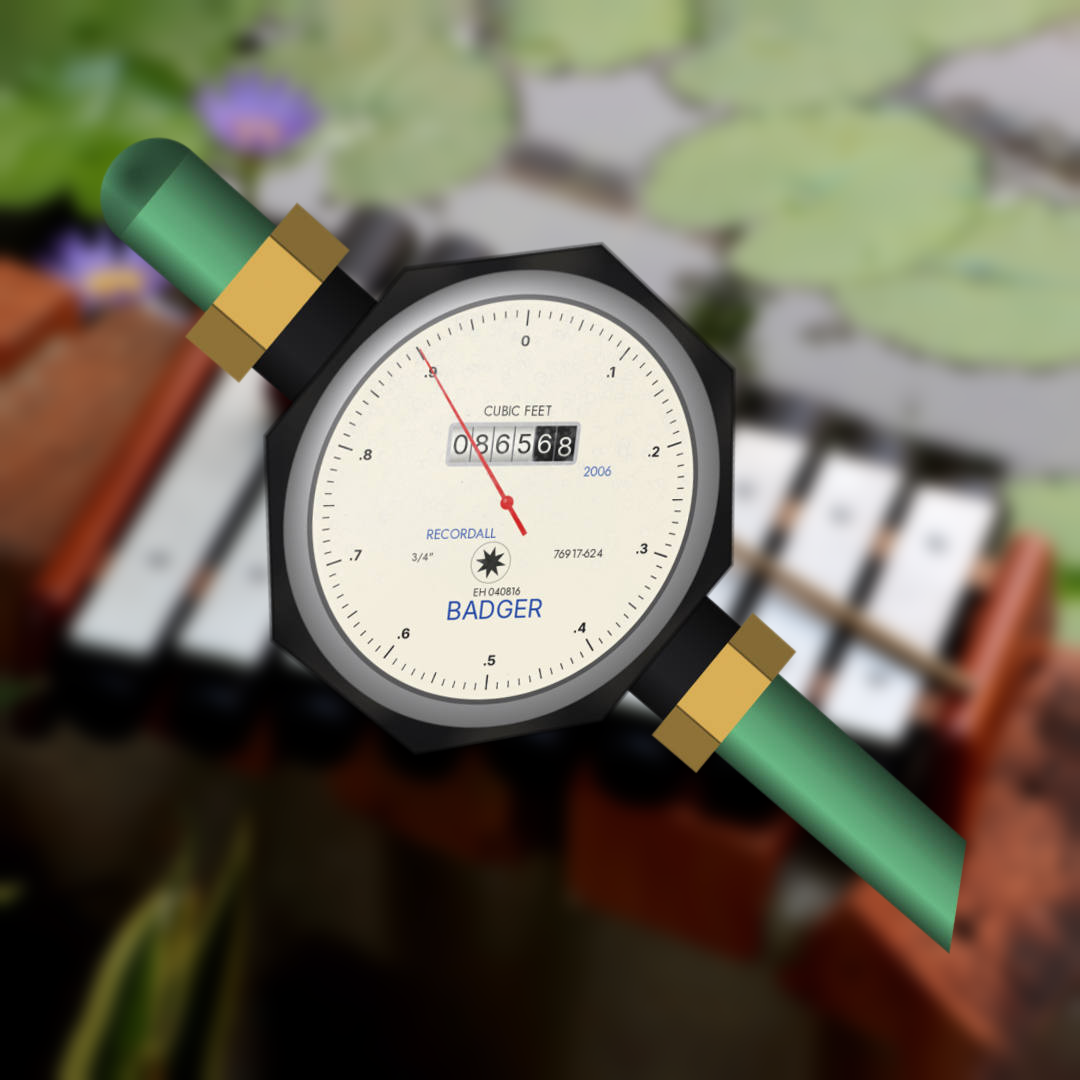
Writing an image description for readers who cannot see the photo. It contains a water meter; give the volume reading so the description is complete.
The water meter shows 86567.90 ft³
